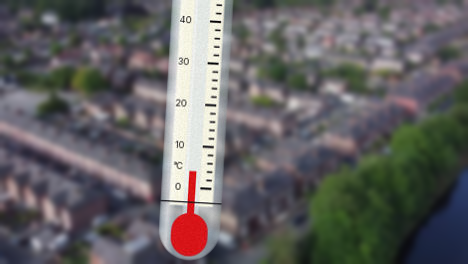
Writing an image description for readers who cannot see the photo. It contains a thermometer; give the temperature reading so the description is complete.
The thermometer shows 4 °C
